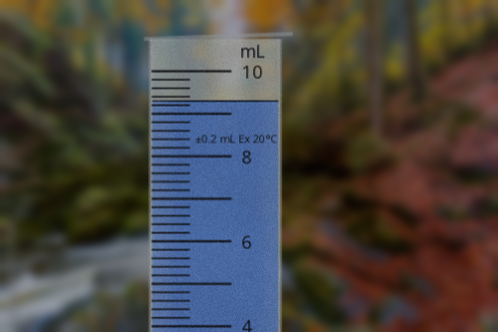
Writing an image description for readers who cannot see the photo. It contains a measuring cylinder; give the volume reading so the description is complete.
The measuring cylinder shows 9.3 mL
